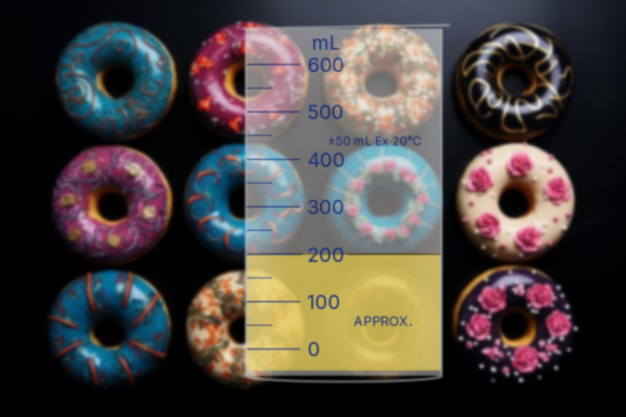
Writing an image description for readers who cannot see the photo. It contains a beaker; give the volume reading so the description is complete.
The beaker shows 200 mL
